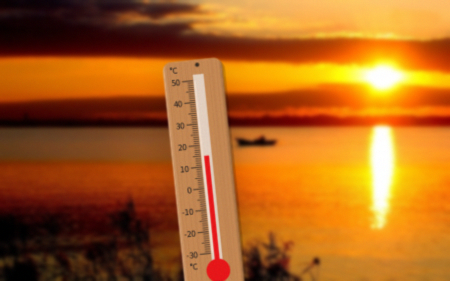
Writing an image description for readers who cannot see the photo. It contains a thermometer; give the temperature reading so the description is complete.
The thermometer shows 15 °C
